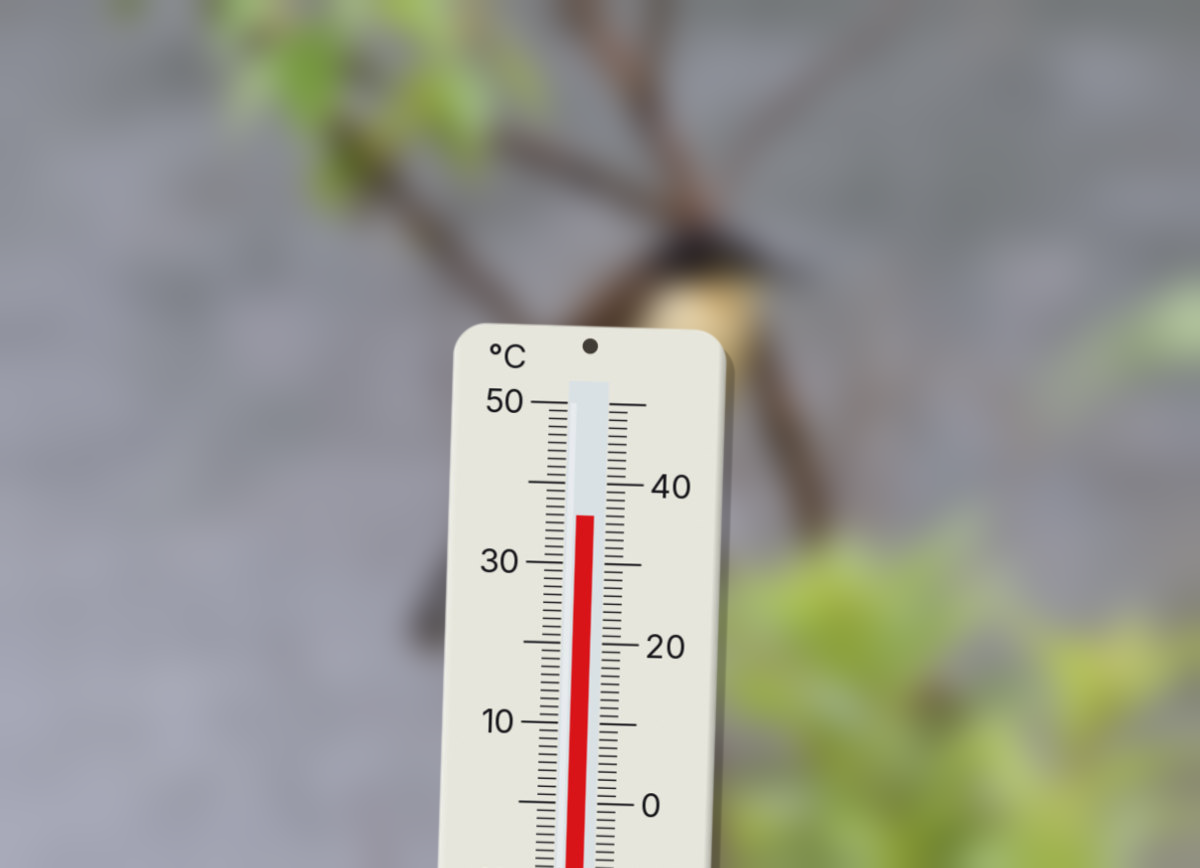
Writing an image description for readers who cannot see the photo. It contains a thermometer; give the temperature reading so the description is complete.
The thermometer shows 36 °C
